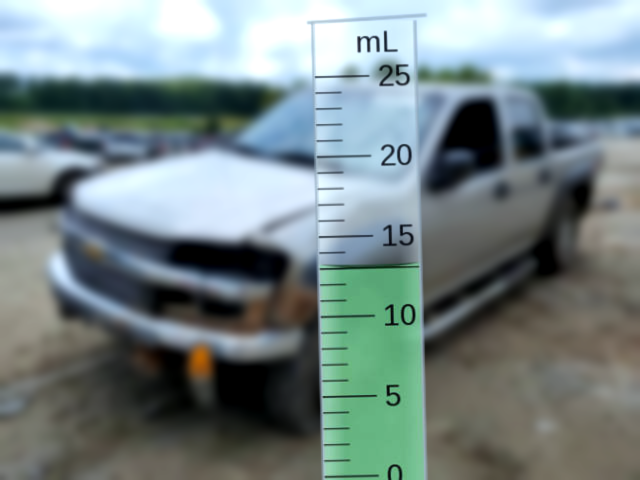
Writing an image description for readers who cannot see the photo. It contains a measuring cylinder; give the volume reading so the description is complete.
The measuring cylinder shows 13 mL
